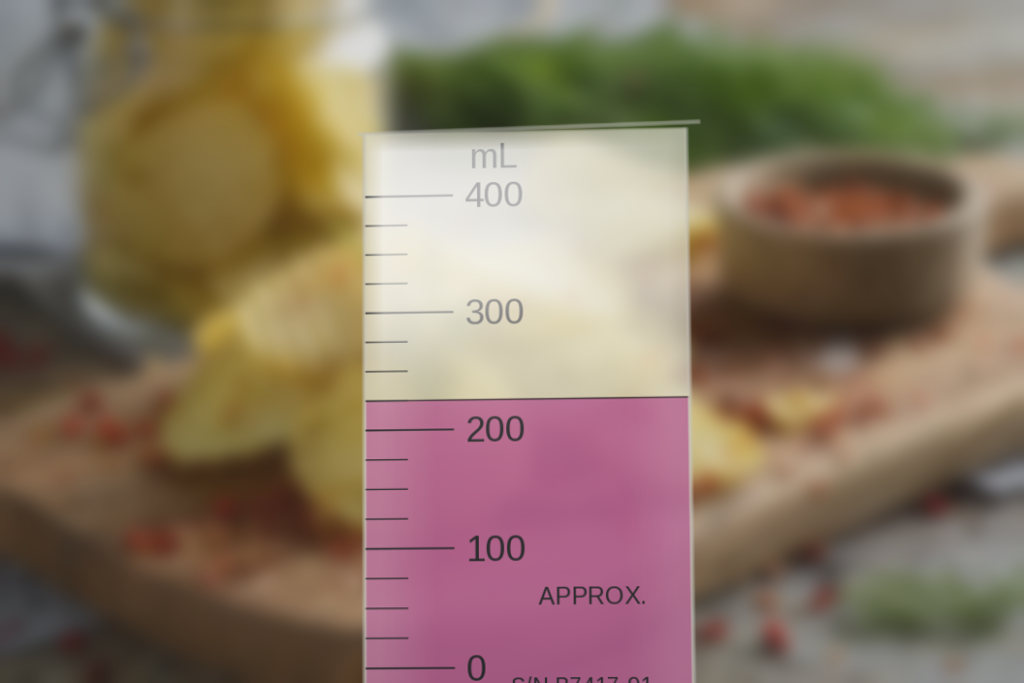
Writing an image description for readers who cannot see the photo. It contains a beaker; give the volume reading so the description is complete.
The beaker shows 225 mL
